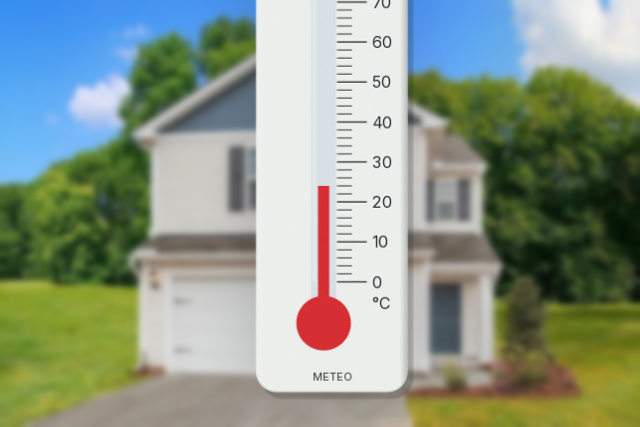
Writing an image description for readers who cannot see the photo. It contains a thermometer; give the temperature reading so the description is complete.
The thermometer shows 24 °C
